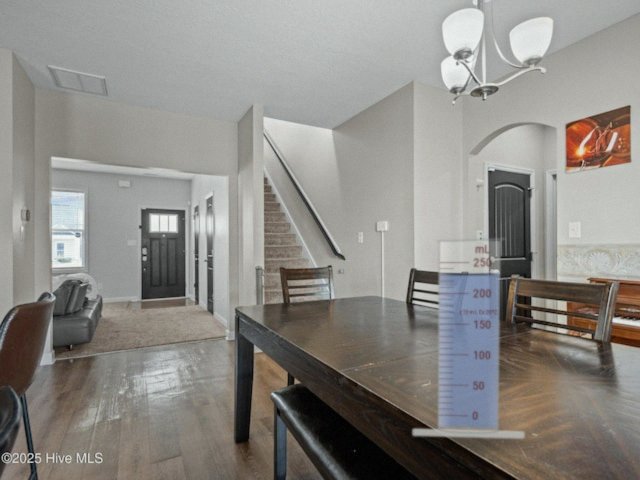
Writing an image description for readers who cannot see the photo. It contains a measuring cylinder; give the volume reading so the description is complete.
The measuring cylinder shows 230 mL
